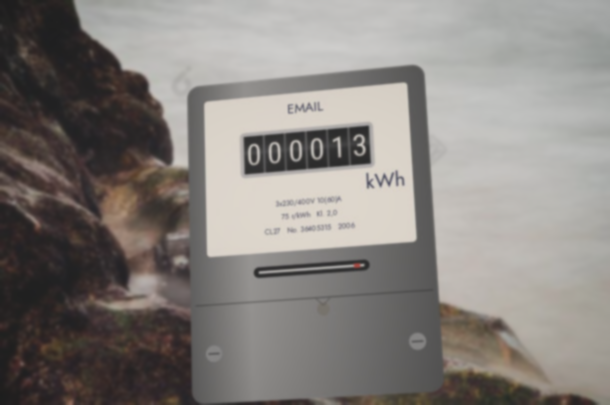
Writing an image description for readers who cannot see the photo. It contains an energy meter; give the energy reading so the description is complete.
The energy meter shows 13 kWh
